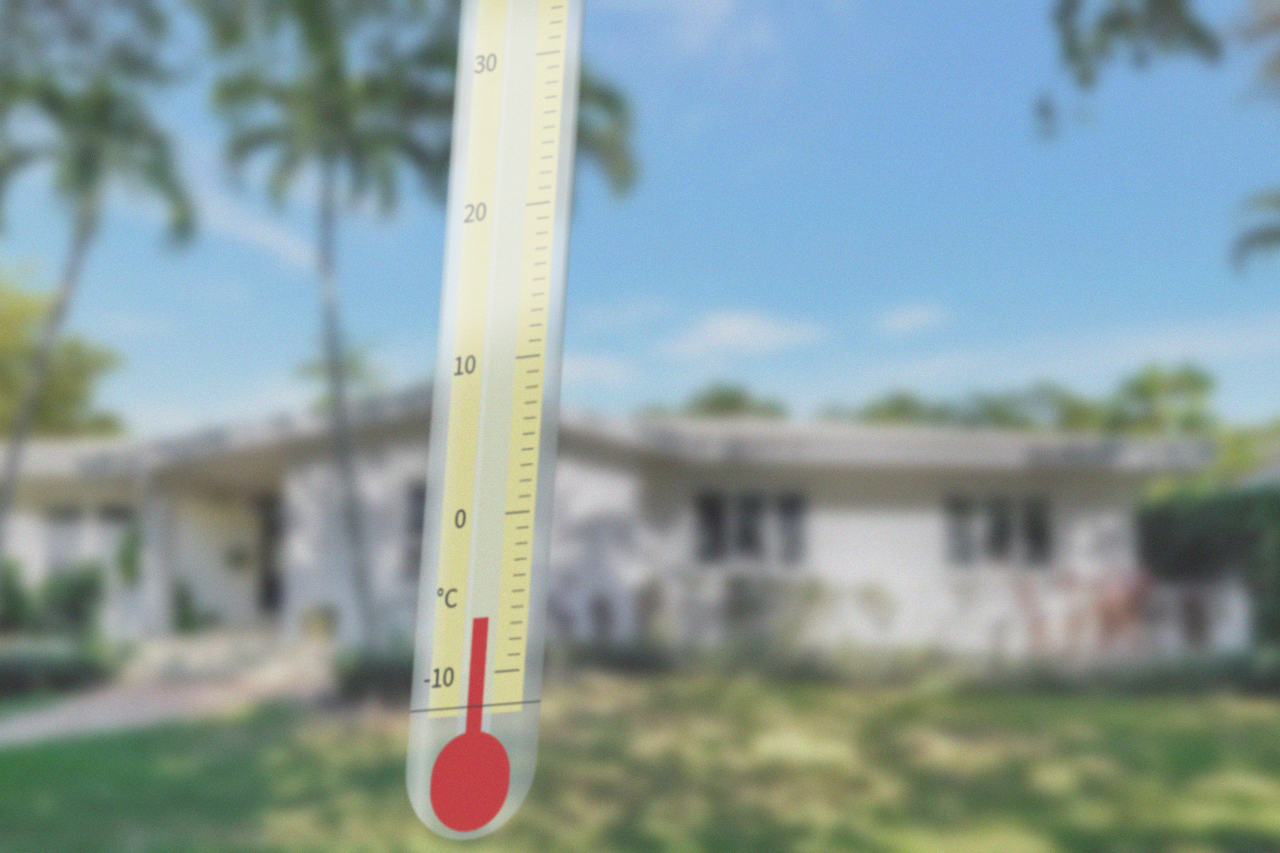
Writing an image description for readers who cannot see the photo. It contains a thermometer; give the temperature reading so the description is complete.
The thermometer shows -6.5 °C
